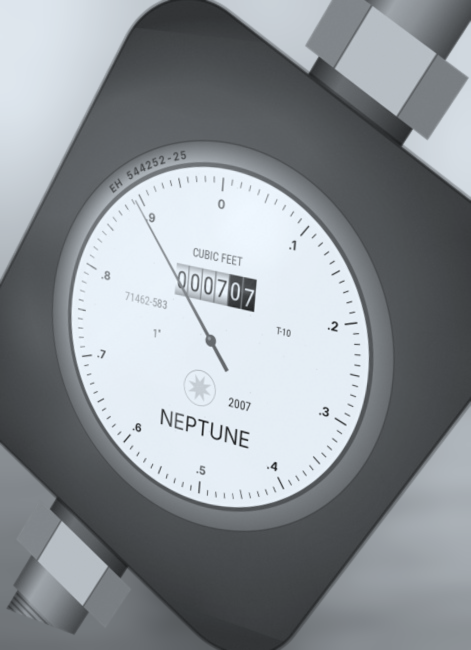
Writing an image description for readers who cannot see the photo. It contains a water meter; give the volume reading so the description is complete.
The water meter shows 706.89 ft³
